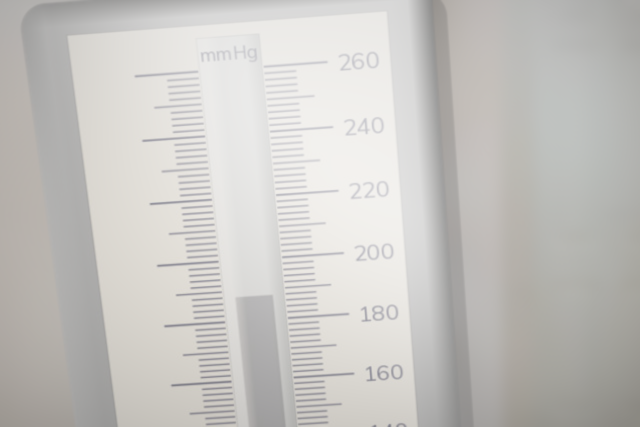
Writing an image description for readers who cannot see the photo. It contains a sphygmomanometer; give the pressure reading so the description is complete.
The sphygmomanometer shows 188 mmHg
